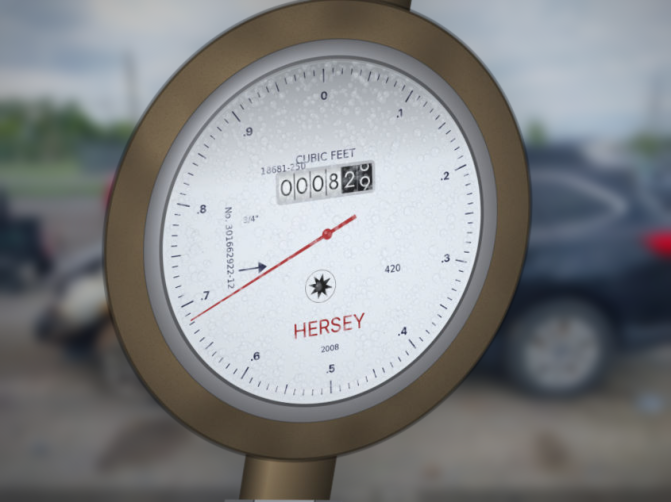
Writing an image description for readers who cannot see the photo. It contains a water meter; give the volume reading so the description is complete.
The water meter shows 828.68 ft³
